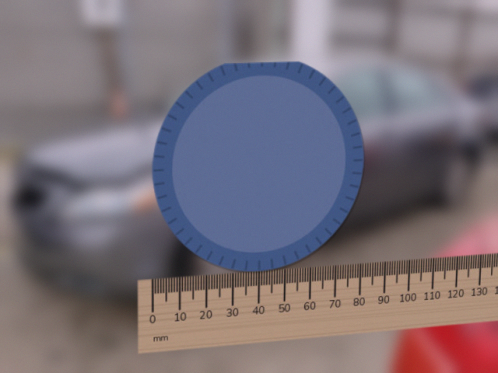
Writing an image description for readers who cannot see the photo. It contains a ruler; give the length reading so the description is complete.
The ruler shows 80 mm
